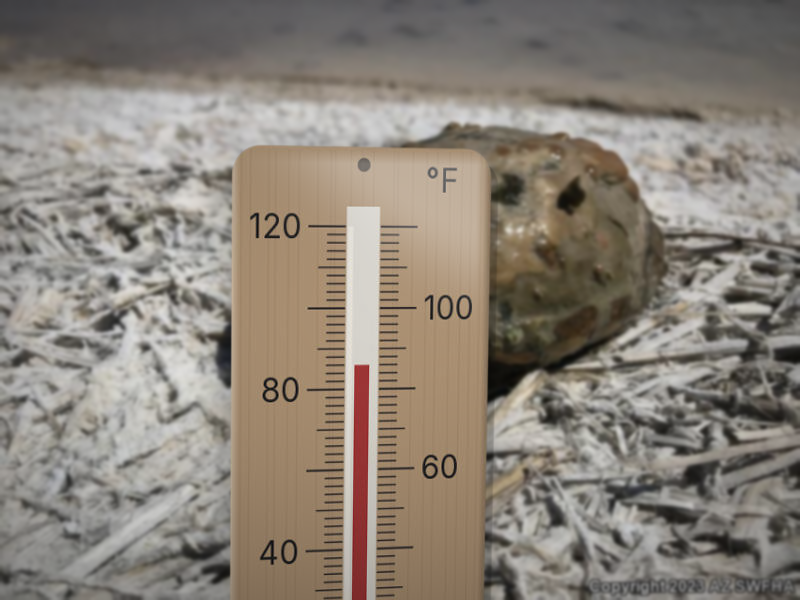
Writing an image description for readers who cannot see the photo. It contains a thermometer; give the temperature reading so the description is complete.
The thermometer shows 86 °F
